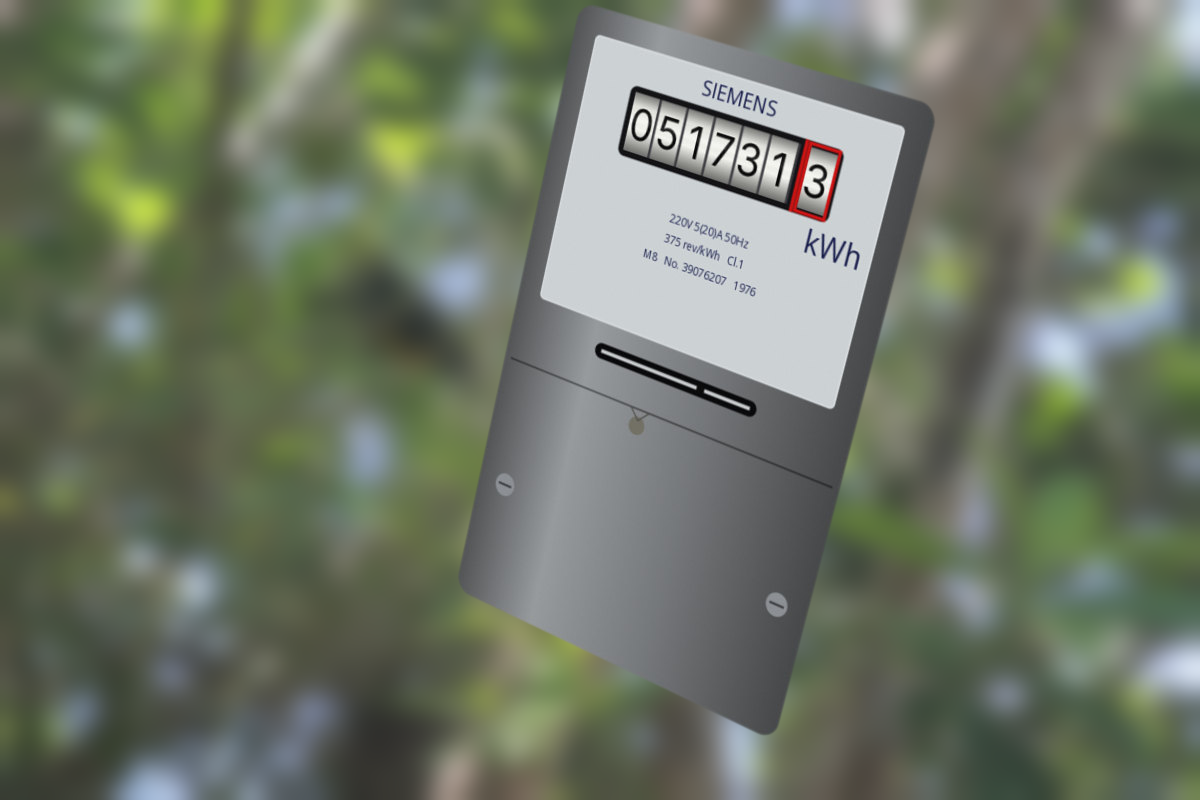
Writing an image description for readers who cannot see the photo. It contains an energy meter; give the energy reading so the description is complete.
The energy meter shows 51731.3 kWh
